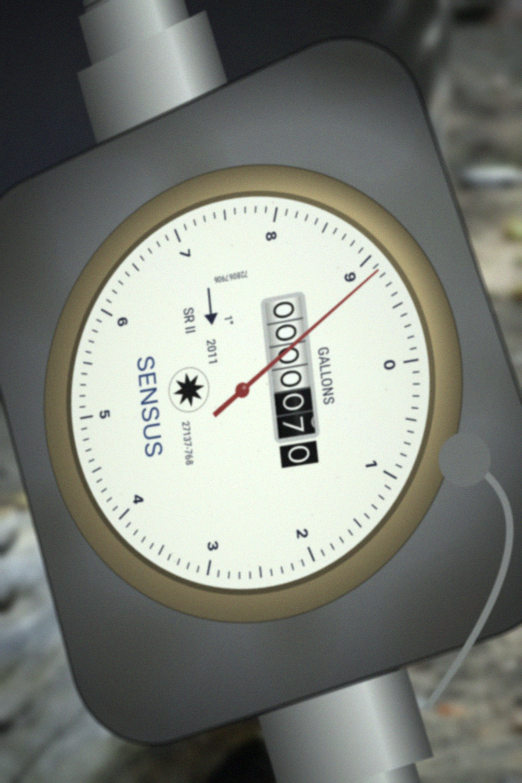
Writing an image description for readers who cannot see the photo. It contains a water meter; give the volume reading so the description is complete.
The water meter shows 69.1 gal
